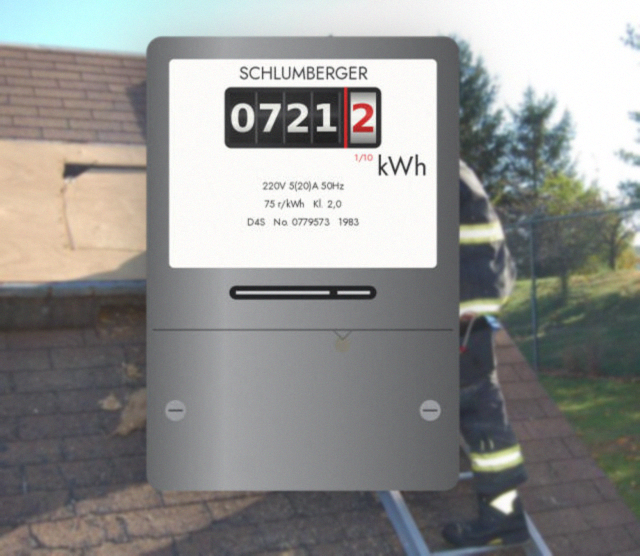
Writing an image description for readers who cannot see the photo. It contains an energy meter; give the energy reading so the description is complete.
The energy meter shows 721.2 kWh
